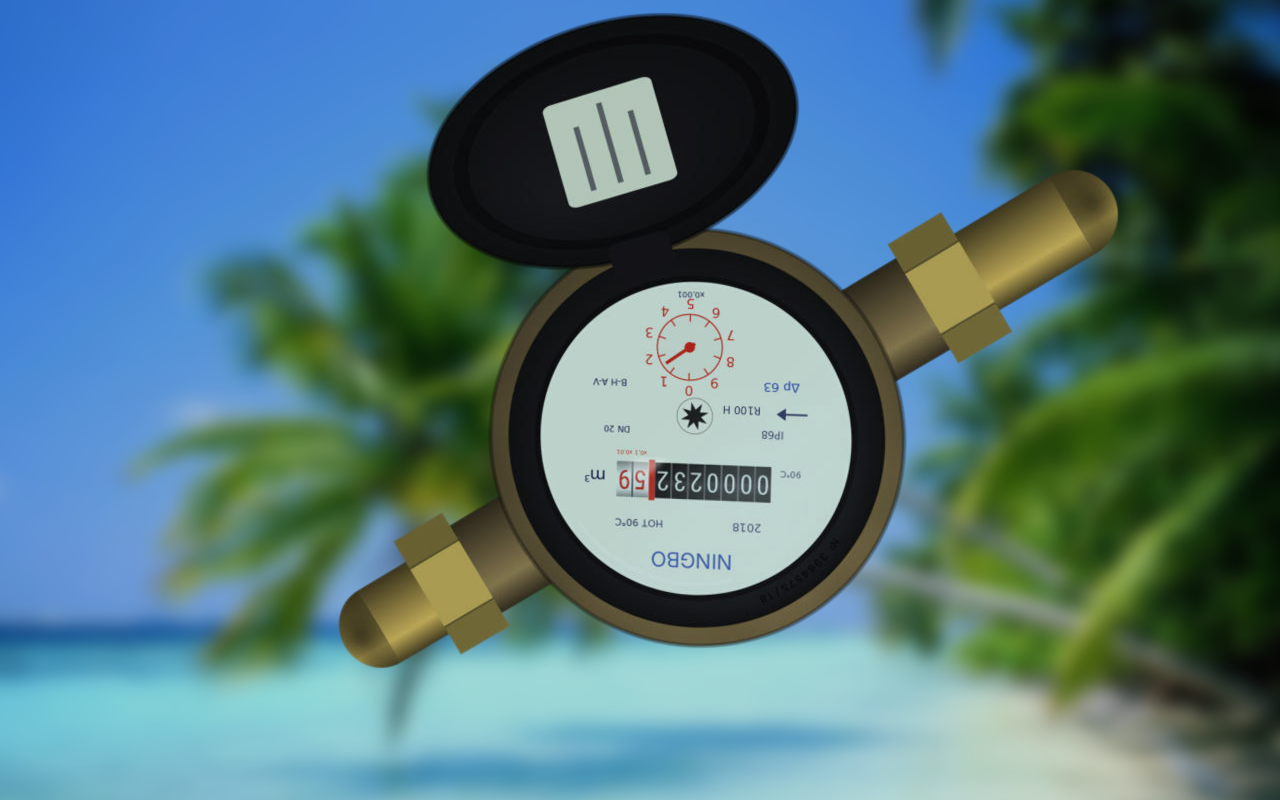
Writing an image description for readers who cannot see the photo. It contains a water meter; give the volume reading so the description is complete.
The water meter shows 232.591 m³
